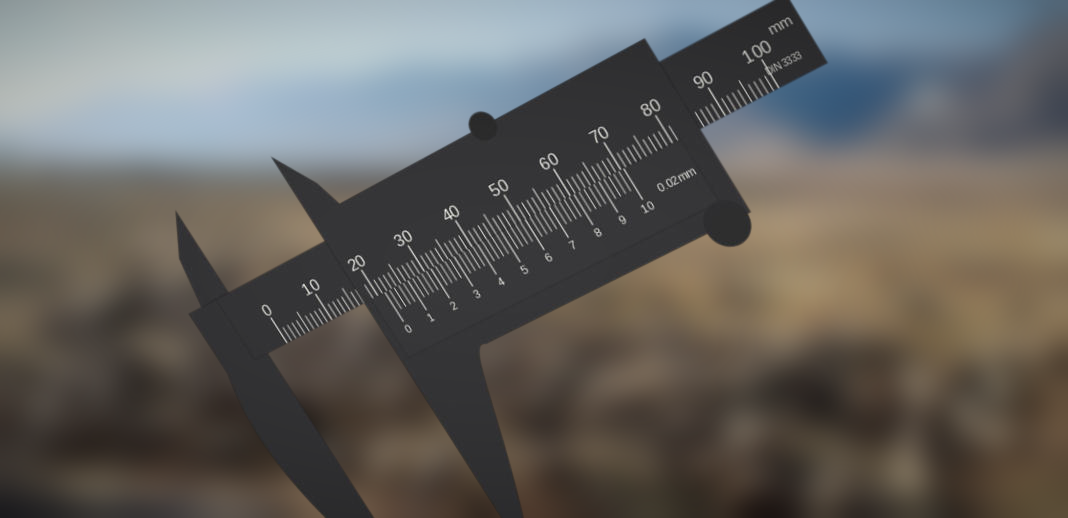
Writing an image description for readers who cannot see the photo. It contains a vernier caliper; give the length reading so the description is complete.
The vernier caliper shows 21.5 mm
